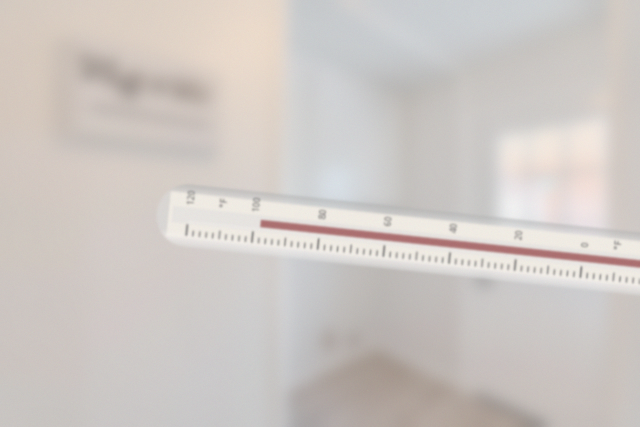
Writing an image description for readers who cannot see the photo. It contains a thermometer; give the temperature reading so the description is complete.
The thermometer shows 98 °F
